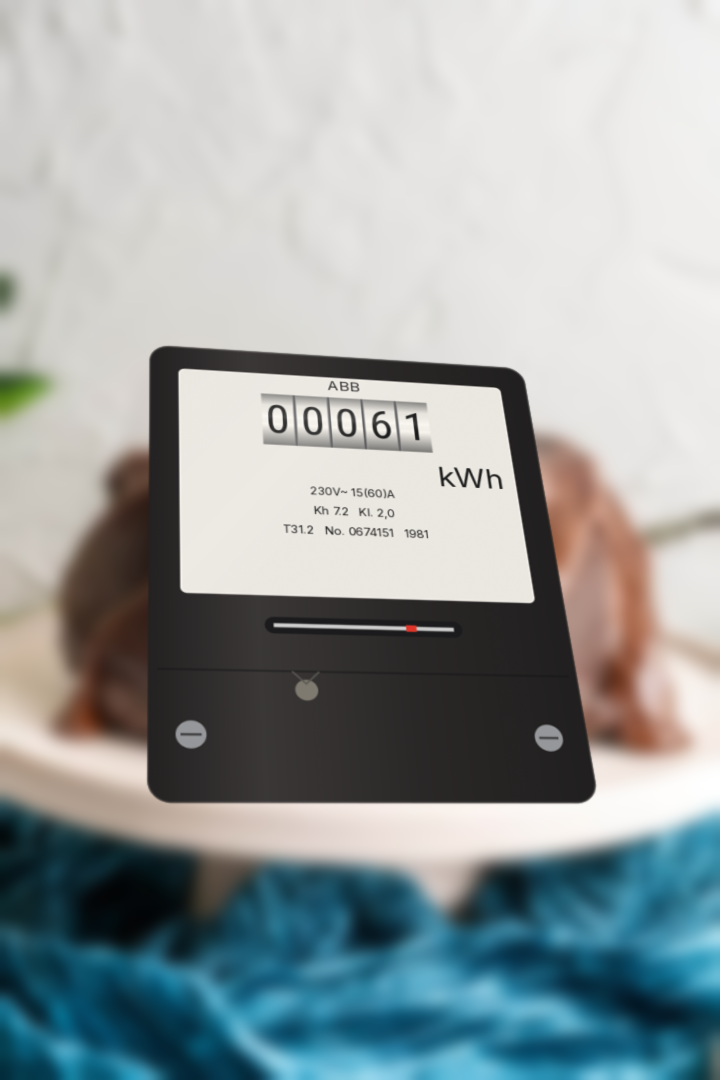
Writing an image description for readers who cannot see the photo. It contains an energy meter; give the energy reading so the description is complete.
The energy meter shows 61 kWh
